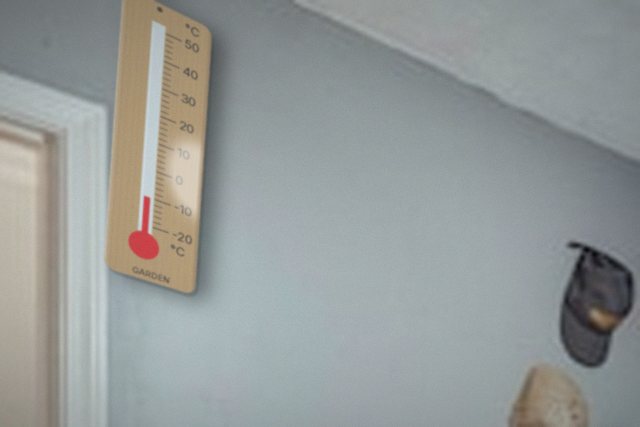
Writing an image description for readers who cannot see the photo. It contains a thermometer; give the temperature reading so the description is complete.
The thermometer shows -10 °C
